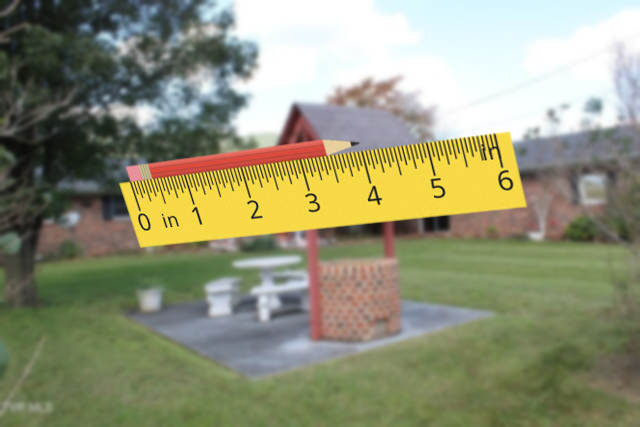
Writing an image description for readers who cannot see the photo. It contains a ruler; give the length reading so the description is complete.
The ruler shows 4 in
